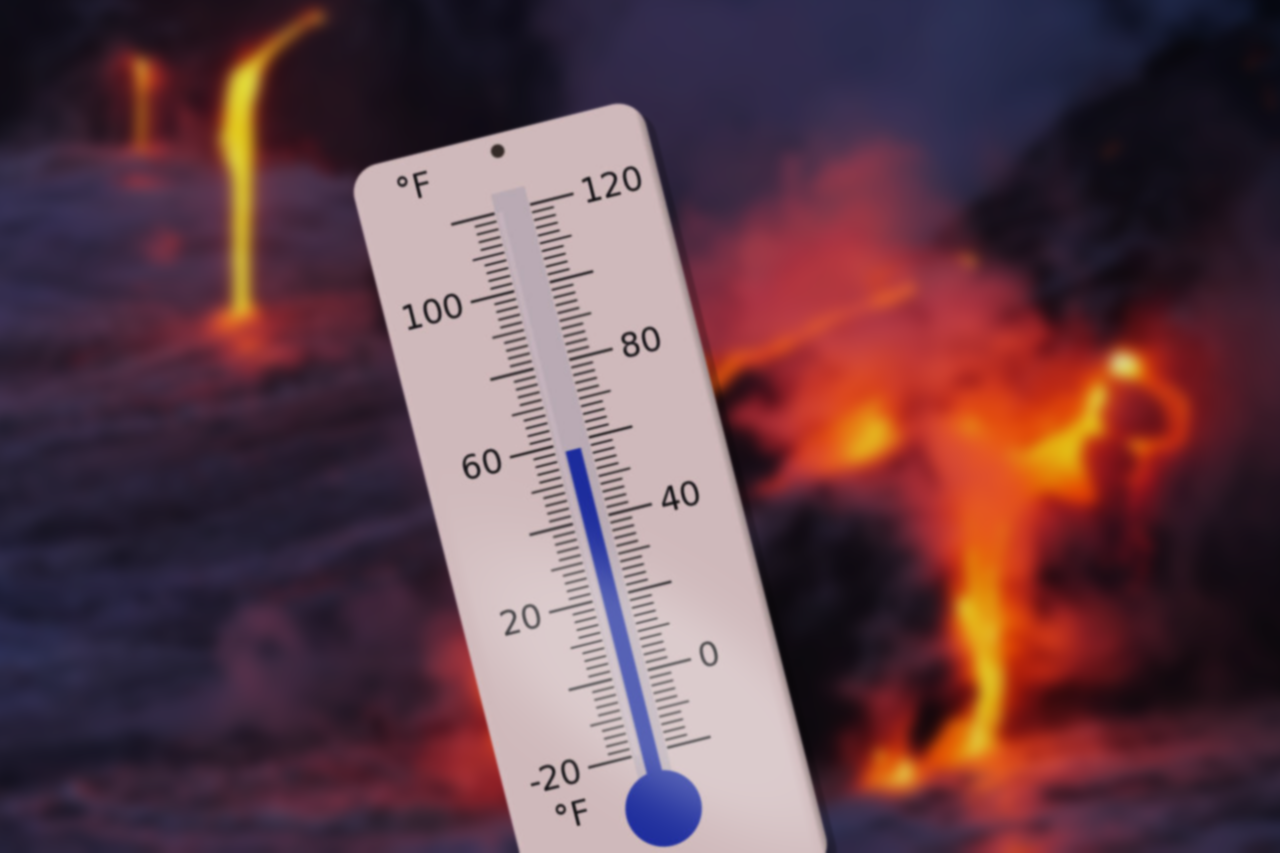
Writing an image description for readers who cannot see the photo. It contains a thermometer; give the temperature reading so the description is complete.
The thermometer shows 58 °F
